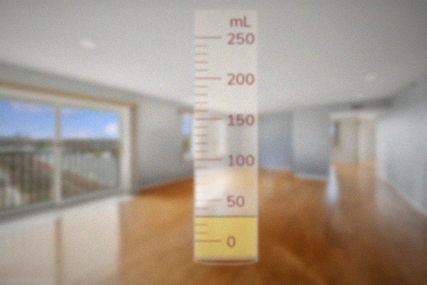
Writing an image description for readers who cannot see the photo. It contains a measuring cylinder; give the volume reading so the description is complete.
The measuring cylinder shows 30 mL
